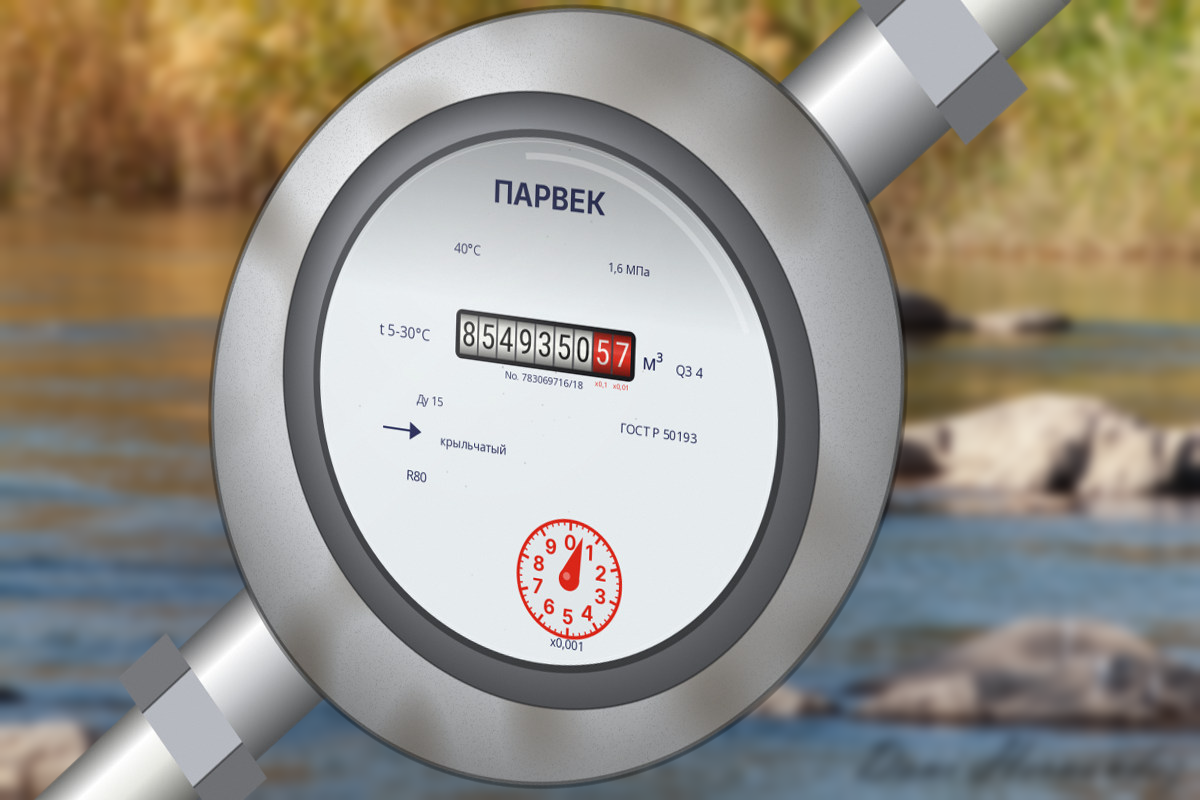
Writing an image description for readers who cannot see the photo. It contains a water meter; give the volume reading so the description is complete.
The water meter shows 8549350.570 m³
